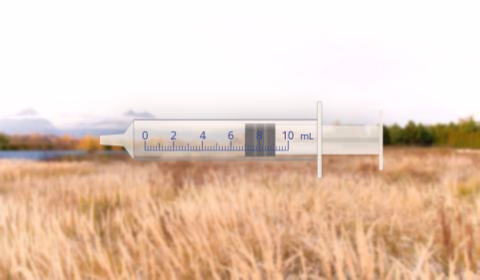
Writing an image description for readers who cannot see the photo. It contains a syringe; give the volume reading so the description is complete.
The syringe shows 7 mL
